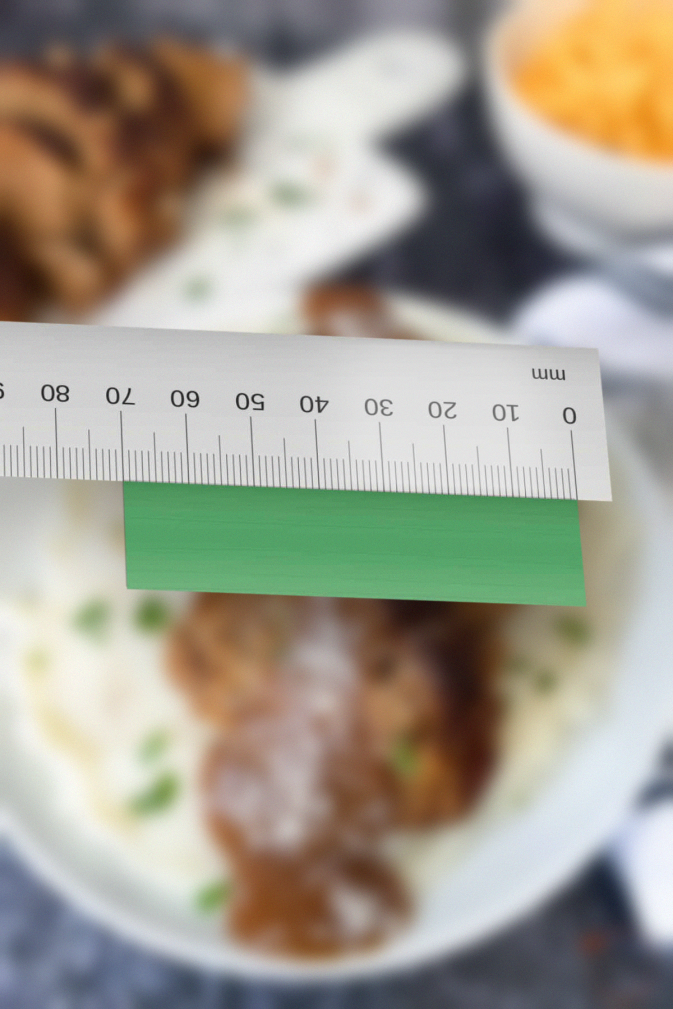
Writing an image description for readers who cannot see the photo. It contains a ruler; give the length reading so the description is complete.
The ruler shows 70 mm
